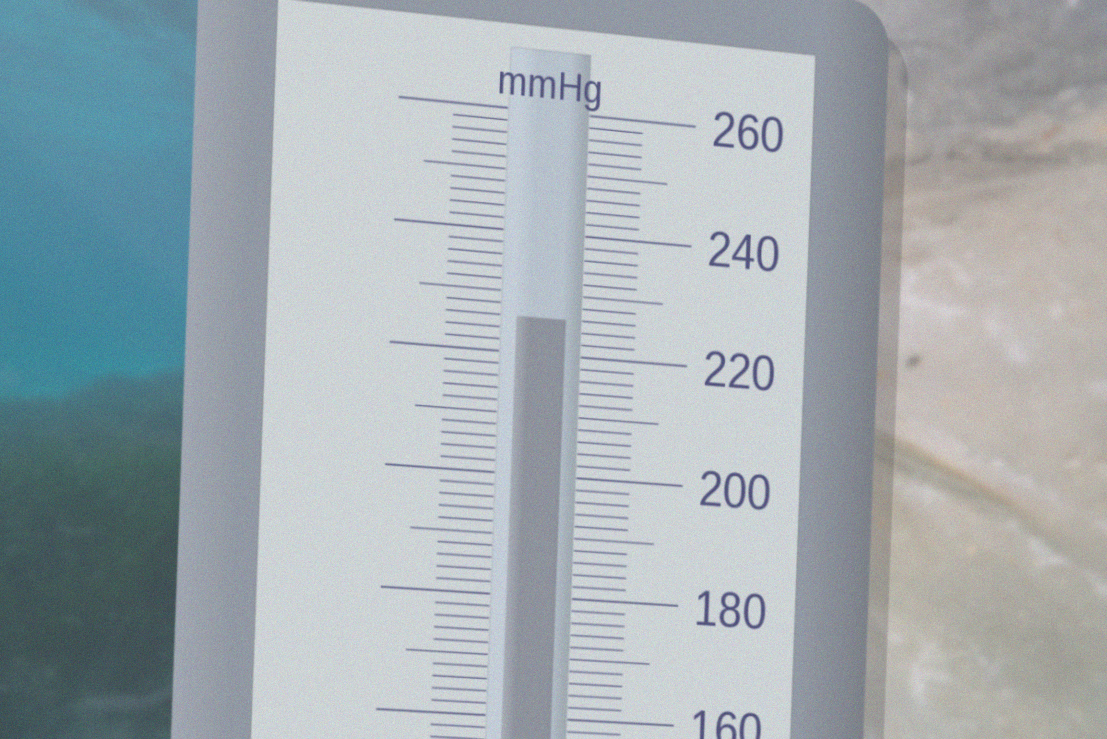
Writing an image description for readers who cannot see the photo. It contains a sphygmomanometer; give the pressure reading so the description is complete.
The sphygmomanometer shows 226 mmHg
